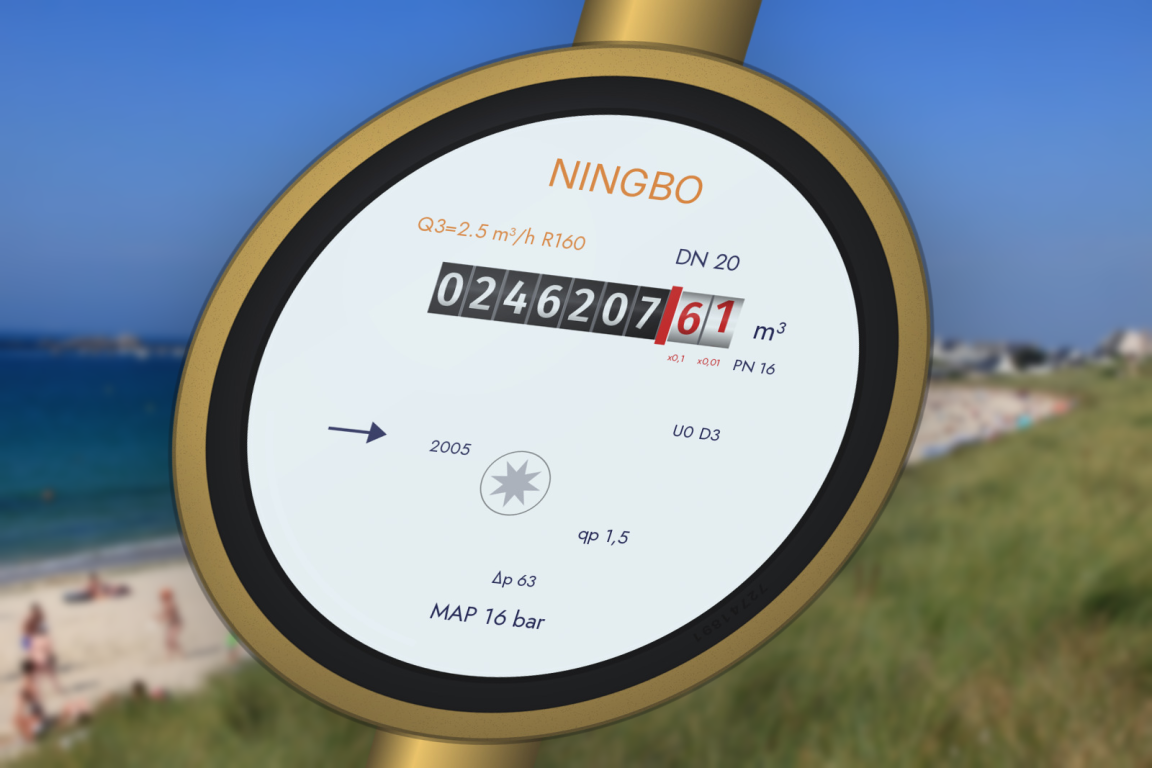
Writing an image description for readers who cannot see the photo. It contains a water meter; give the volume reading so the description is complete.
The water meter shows 246207.61 m³
